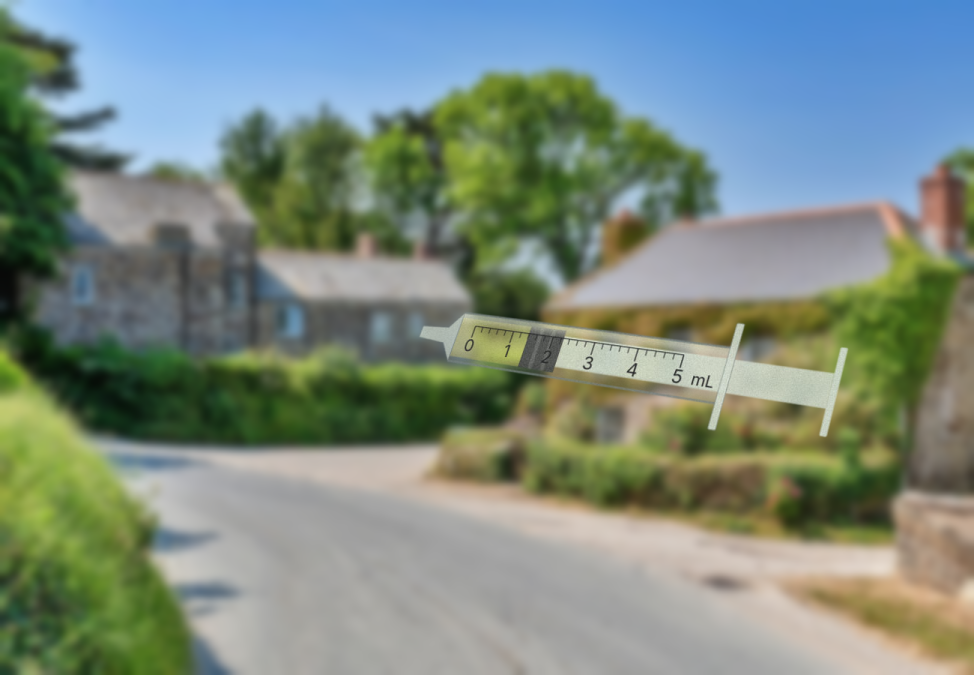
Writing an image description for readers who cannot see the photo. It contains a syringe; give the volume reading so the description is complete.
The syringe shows 1.4 mL
